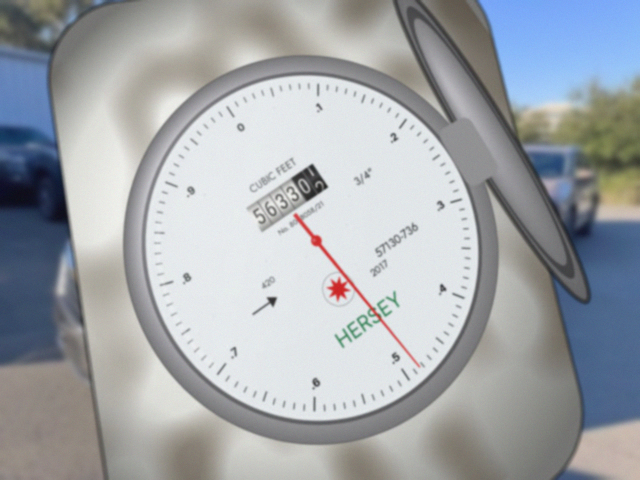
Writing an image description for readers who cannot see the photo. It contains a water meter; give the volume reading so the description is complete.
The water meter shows 563301.48 ft³
